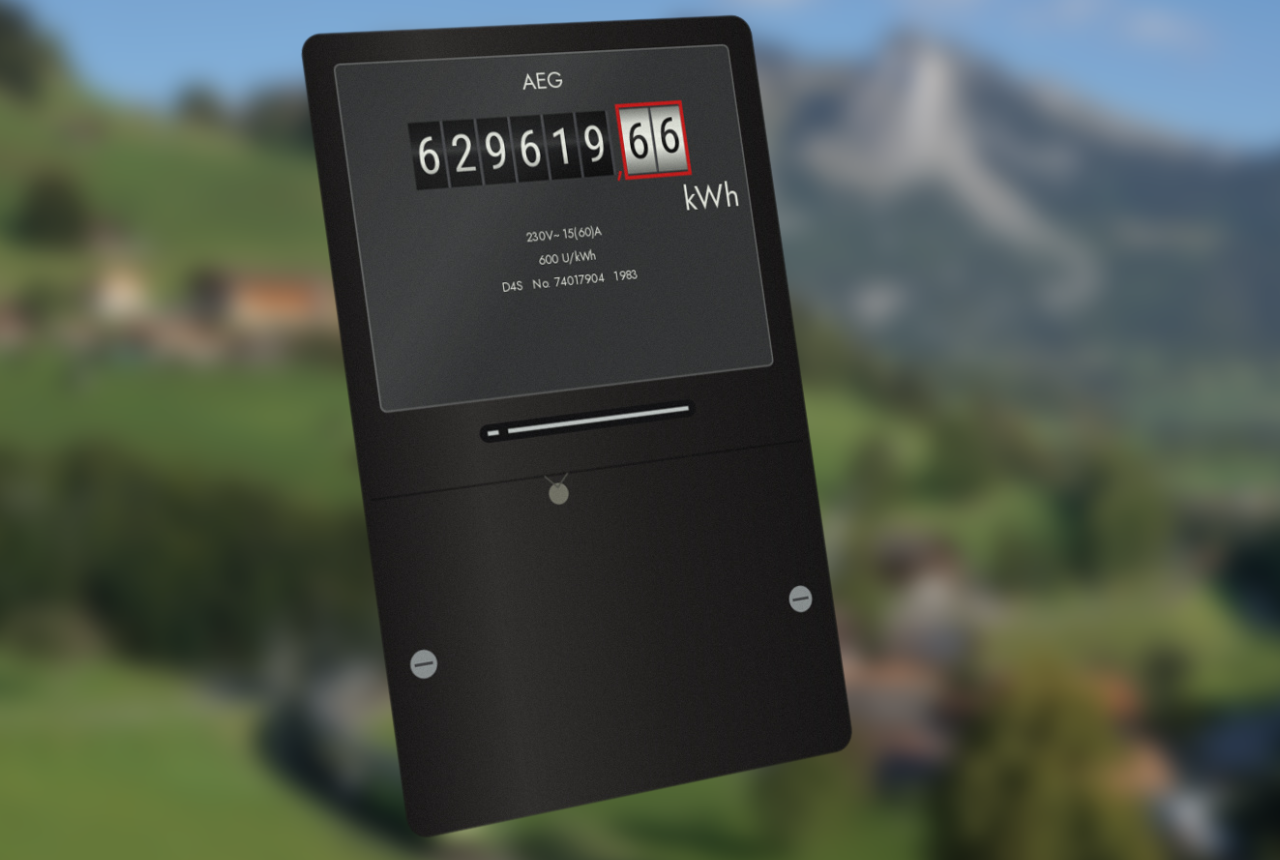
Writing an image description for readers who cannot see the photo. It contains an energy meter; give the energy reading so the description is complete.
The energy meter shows 629619.66 kWh
